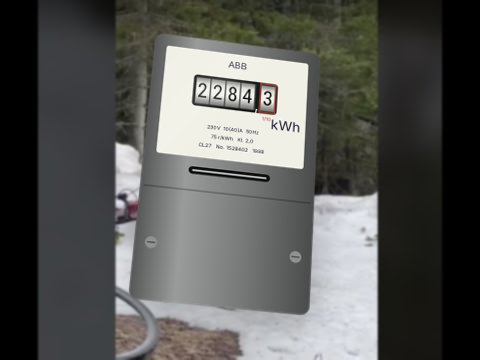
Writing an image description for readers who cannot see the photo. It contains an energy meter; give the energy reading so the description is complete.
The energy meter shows 2284.3 kWh
